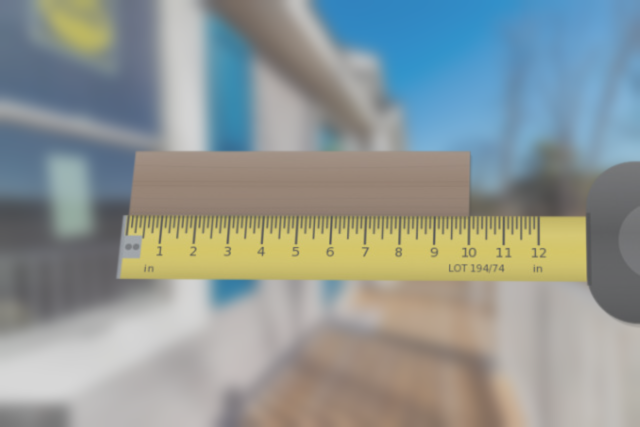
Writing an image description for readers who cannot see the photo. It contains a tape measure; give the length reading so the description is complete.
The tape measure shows 10 in
